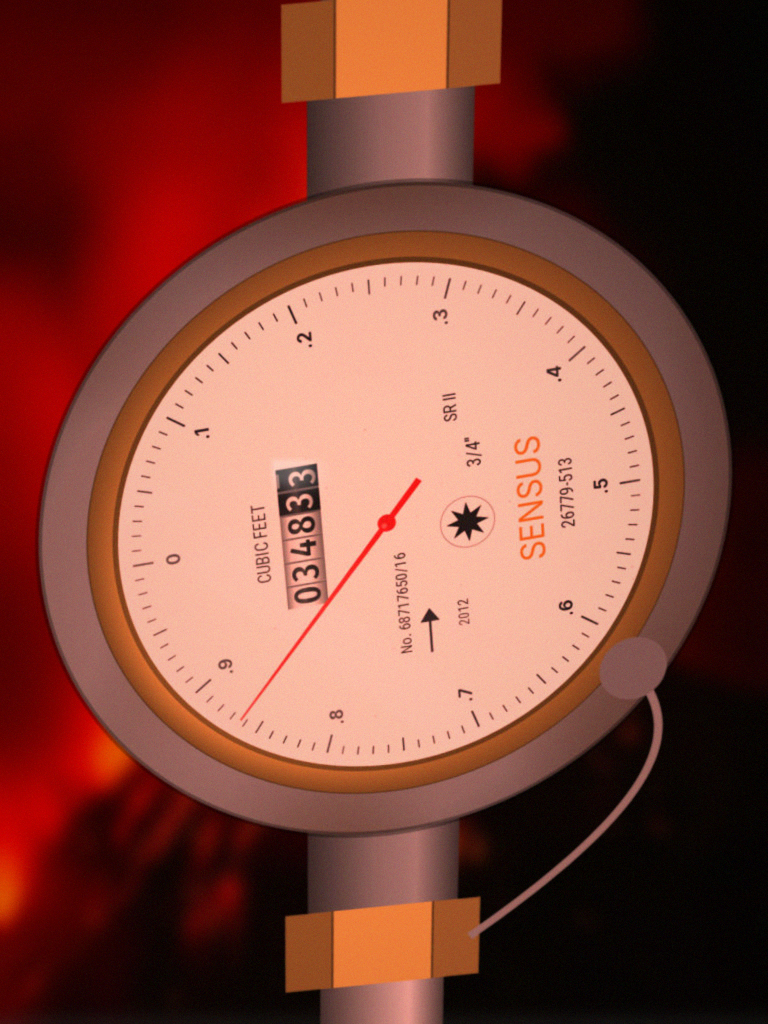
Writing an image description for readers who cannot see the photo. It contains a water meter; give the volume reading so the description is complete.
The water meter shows 34832.86 ft³
